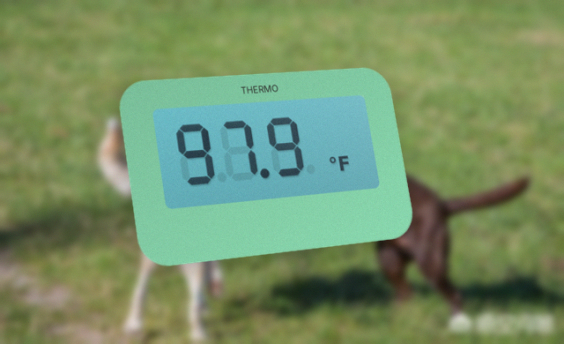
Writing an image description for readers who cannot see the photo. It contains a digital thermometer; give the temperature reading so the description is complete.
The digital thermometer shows 97.9 °F
